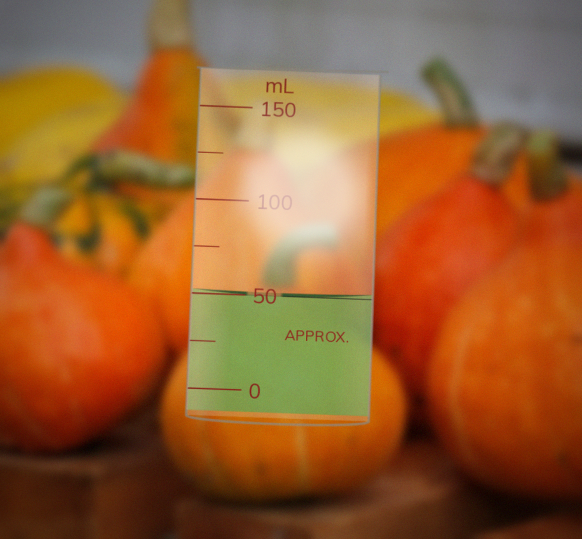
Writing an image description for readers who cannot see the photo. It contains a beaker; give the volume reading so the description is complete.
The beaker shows 50 mL
